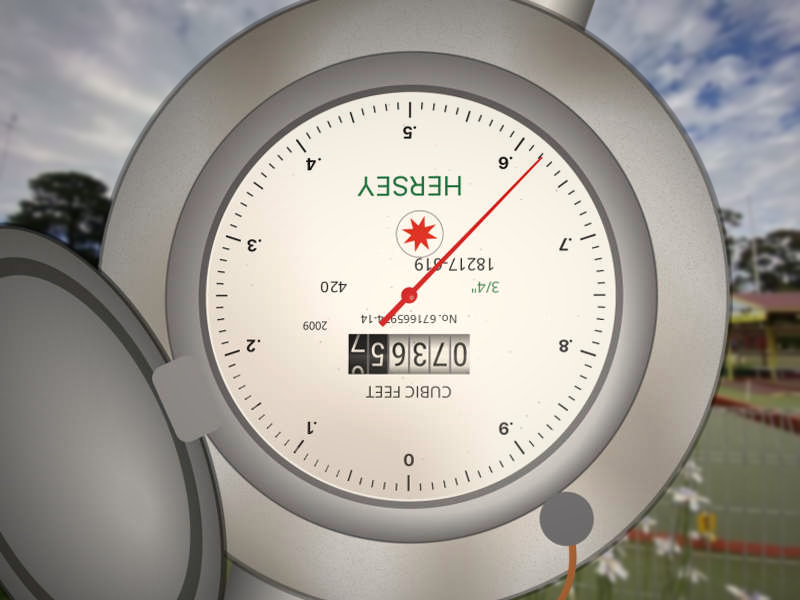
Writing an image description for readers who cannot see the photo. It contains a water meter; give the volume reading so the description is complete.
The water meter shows 73656.62 ft³
